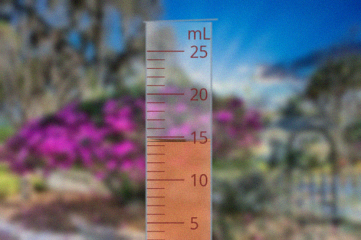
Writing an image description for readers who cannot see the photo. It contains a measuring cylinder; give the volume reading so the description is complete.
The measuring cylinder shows 14.5 mL
